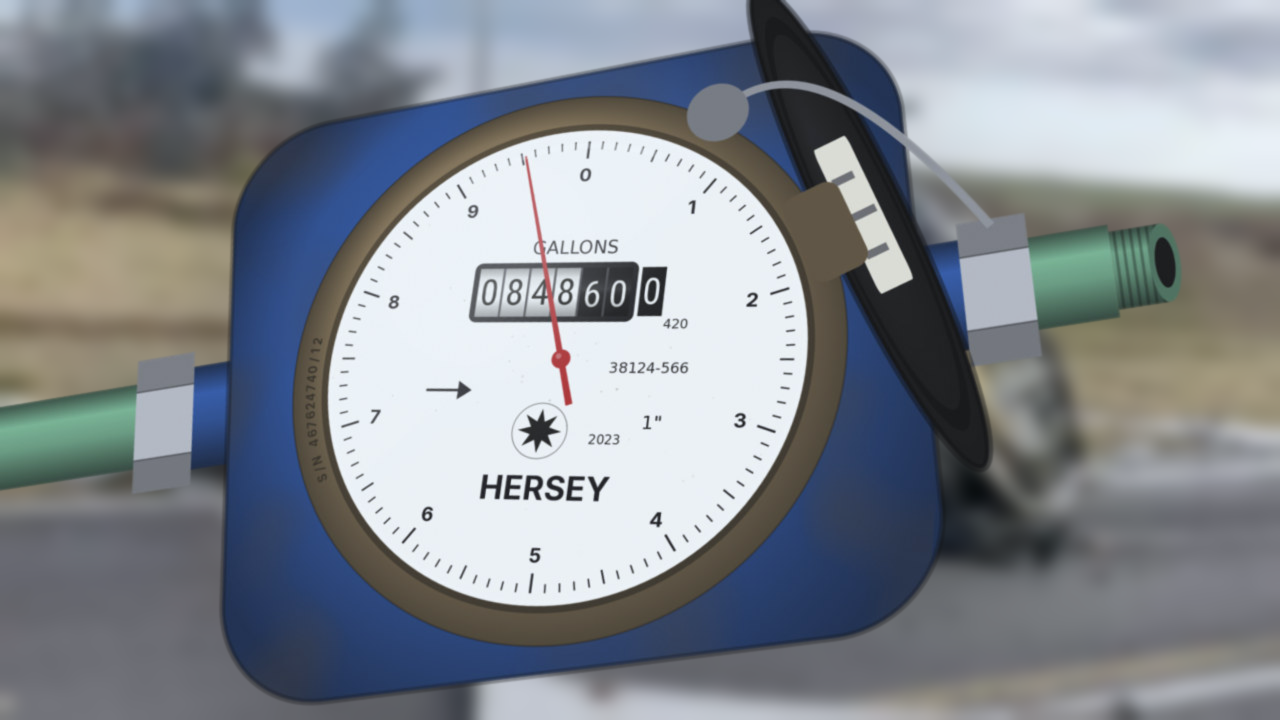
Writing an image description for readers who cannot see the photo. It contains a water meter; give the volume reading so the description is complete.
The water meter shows 848599.5 gal
